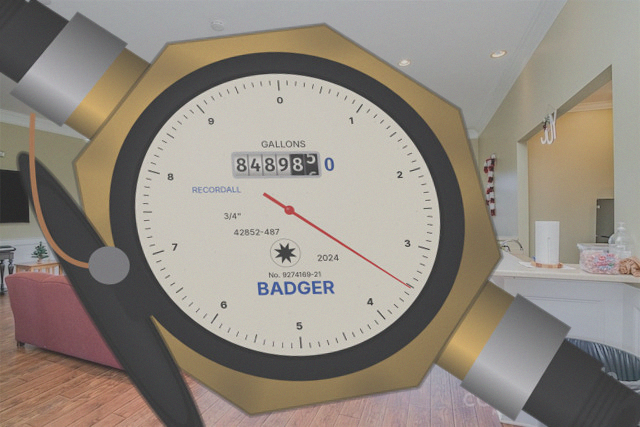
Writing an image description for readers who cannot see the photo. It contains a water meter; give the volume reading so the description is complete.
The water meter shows 8489853.5 gal
